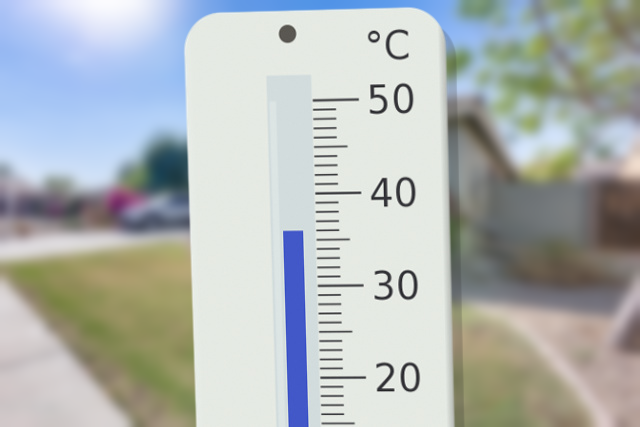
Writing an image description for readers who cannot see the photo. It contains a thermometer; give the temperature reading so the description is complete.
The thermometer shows 36 °C
